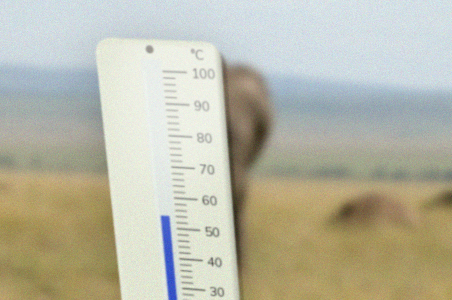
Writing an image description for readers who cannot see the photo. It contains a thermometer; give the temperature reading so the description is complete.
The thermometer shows 54 °C
